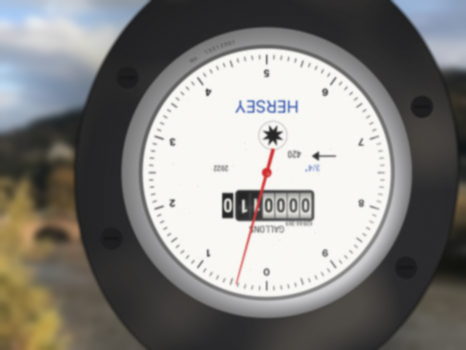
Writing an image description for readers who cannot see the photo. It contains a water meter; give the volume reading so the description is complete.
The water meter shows 110.4 gal
